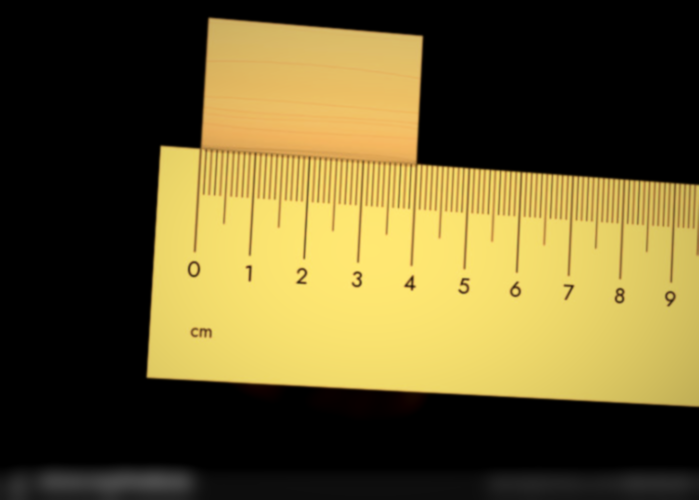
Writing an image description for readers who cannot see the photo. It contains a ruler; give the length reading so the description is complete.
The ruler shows 4 cm
